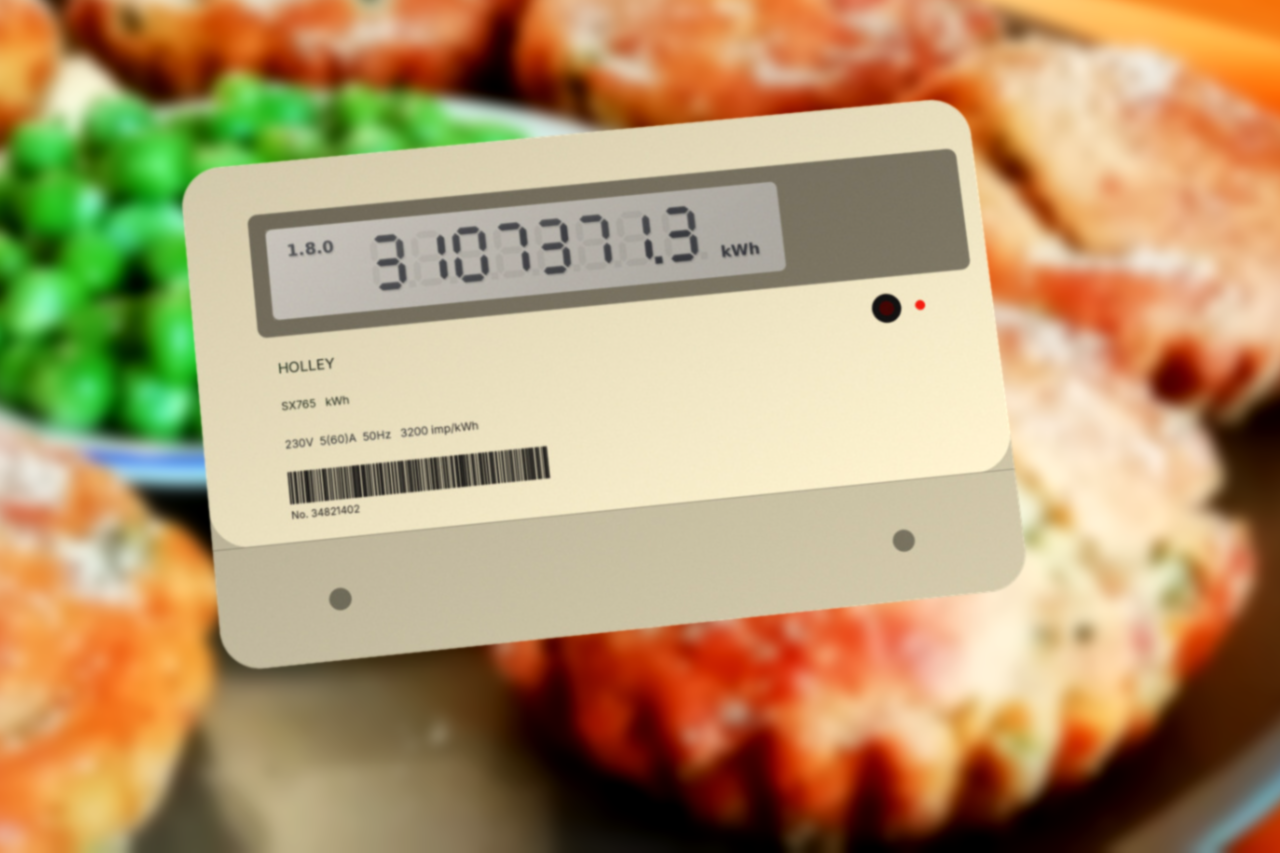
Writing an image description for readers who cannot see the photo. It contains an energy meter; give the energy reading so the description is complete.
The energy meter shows 3107371.3 kWh
